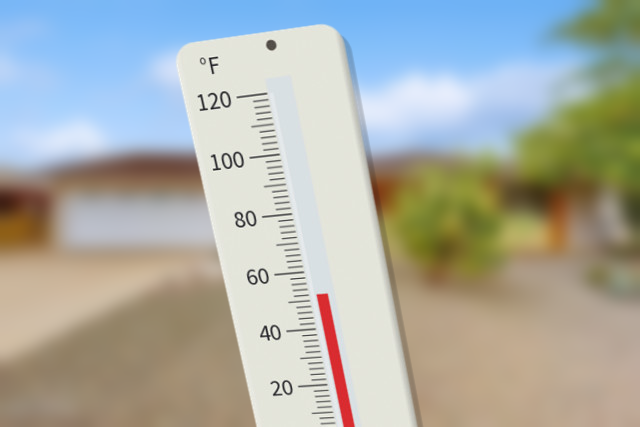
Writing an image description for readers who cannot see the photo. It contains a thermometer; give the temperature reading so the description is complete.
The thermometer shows 52 °F
